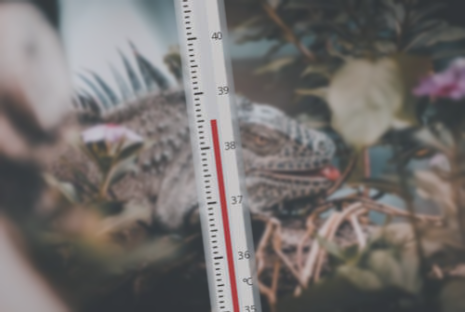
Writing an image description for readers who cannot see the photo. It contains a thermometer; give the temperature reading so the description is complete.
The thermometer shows 38.5 °C
